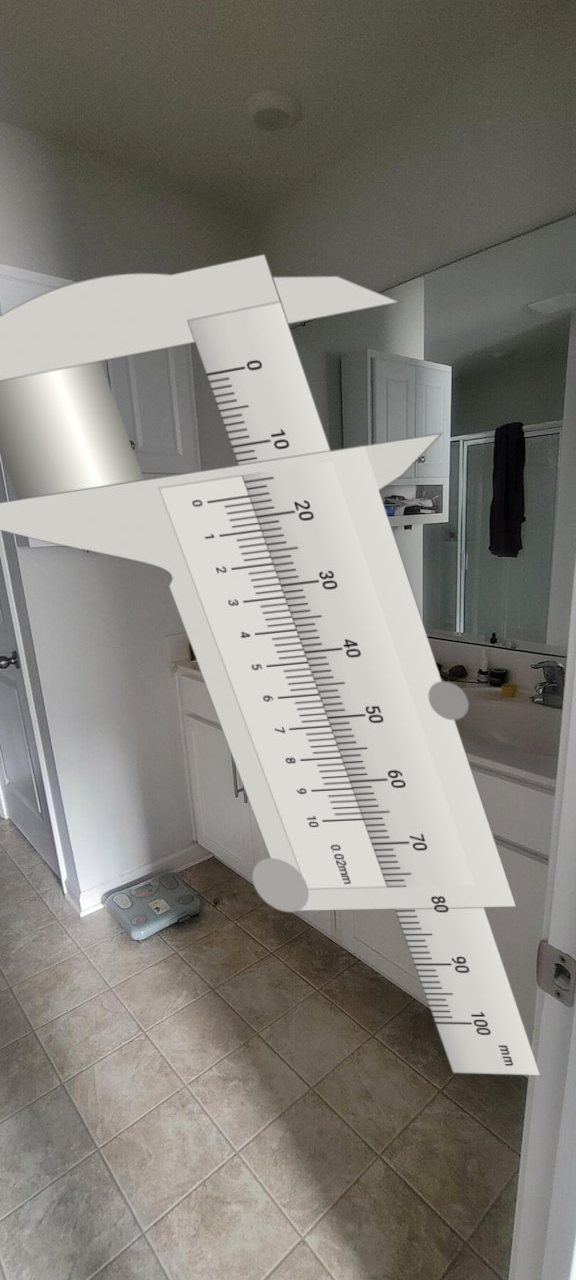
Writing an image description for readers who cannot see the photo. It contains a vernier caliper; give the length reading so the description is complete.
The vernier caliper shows 17.0 mm
